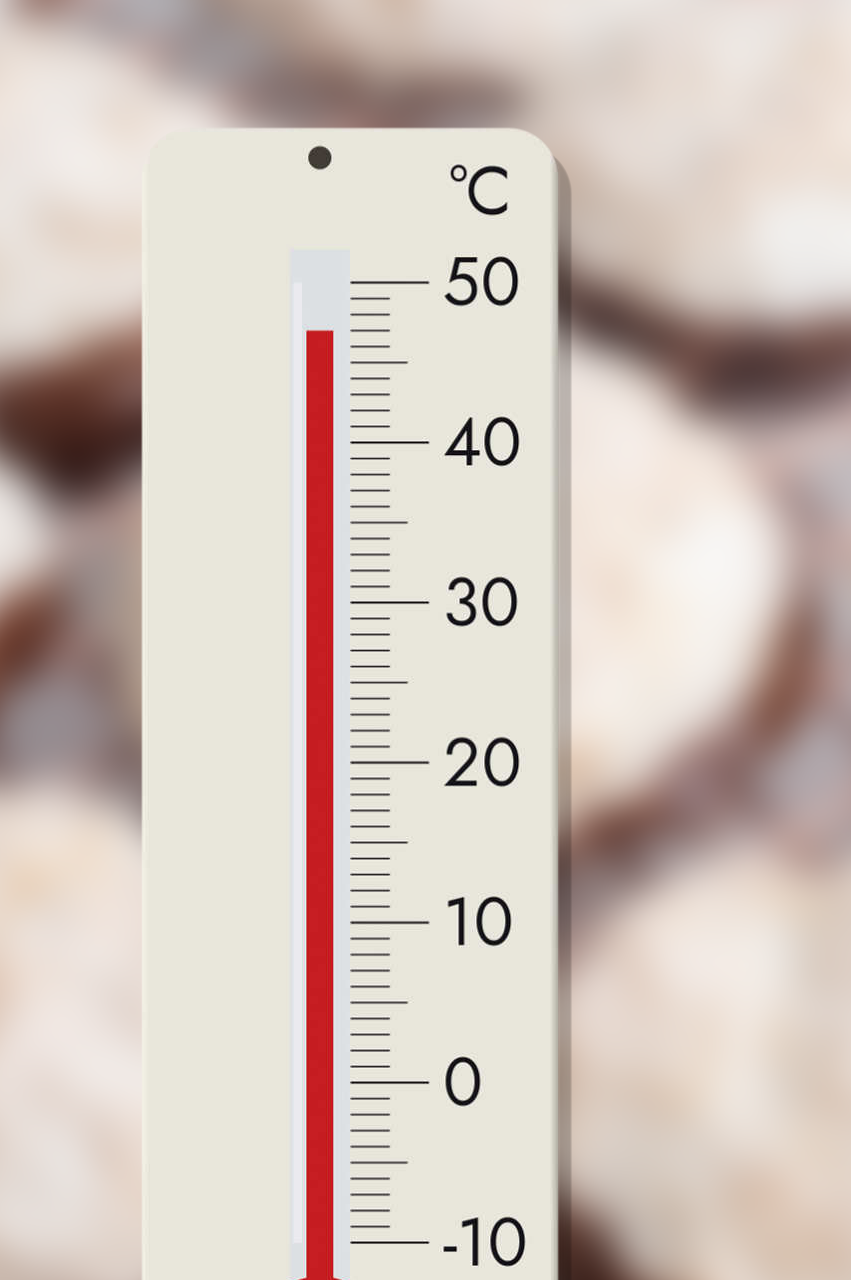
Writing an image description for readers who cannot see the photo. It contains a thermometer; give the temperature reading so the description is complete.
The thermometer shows 47 °C
